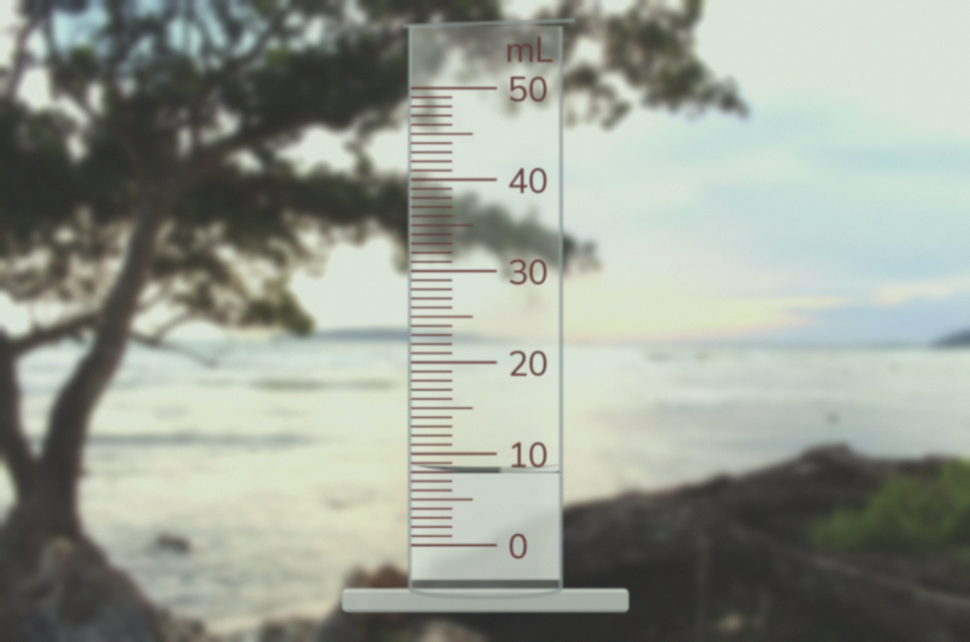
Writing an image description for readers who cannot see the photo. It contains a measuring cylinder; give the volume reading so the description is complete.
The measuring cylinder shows 8 mL
